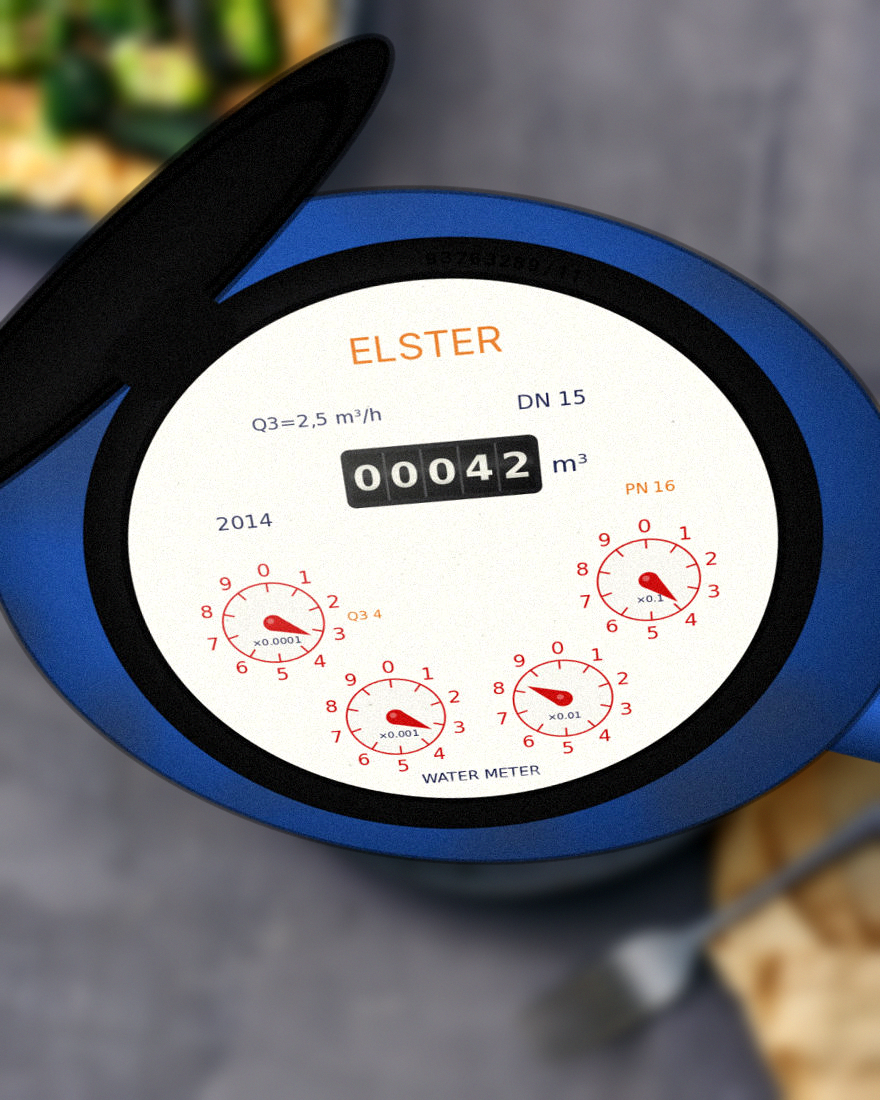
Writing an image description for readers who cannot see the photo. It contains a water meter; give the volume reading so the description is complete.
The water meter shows 42.3833 m³
